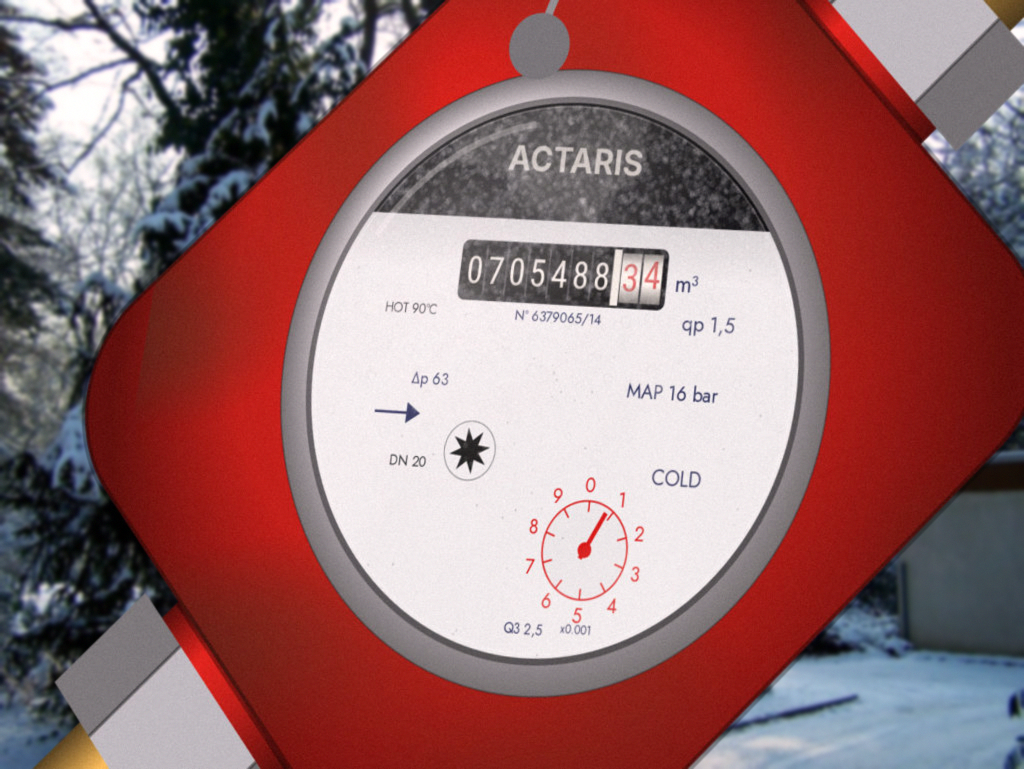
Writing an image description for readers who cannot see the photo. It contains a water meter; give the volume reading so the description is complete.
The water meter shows 705488.340 m³
